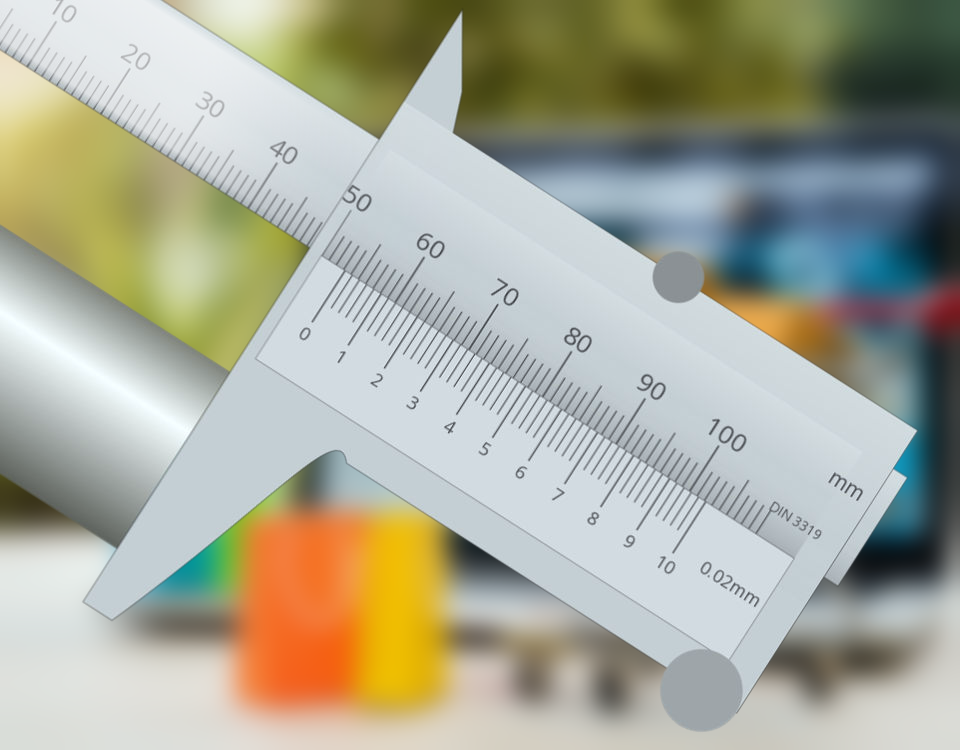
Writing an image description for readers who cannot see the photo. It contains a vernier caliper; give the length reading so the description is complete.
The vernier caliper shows 53.2 mm
